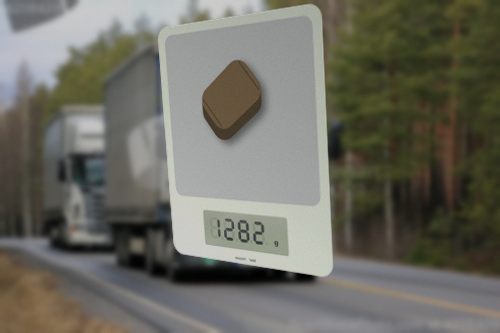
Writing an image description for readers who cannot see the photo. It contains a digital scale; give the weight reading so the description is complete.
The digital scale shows 1282 g
